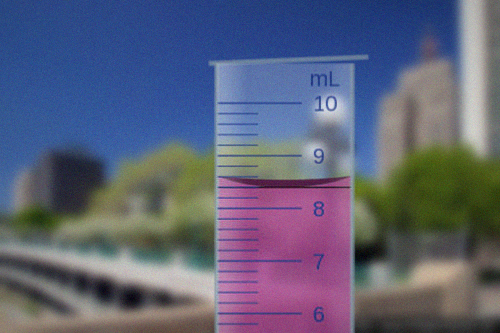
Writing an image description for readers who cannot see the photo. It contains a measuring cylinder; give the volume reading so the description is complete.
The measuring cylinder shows 8.4 mL
